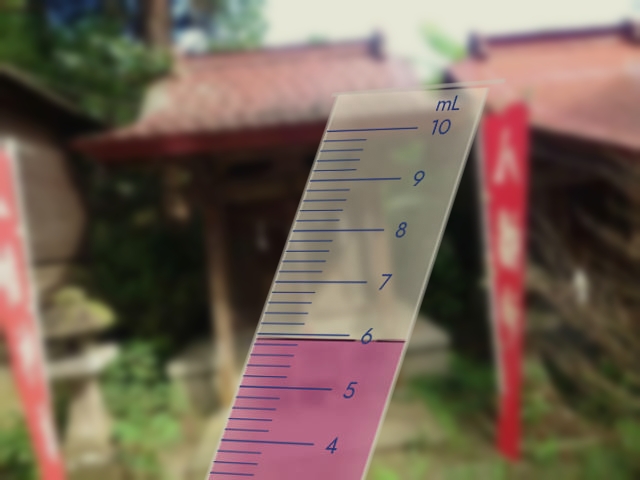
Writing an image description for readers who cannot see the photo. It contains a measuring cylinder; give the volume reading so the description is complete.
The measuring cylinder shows 5.9 mL
